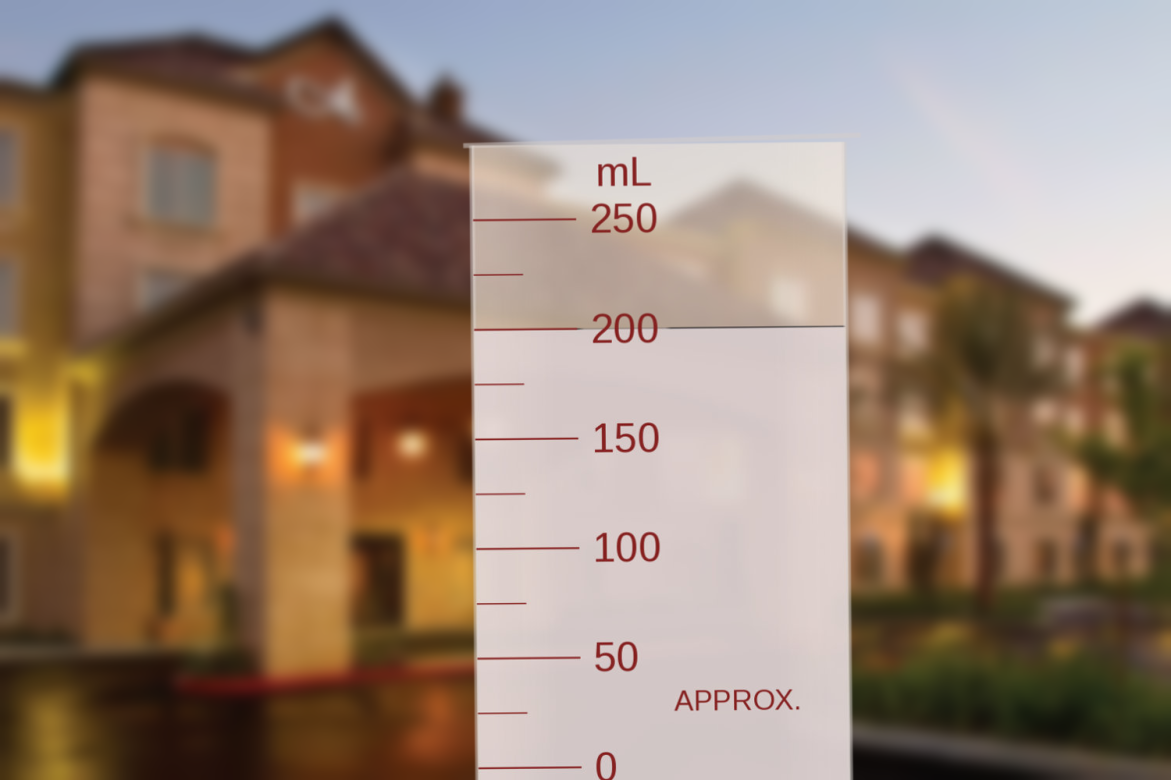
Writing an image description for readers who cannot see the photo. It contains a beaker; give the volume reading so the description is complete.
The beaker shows 200 mL
